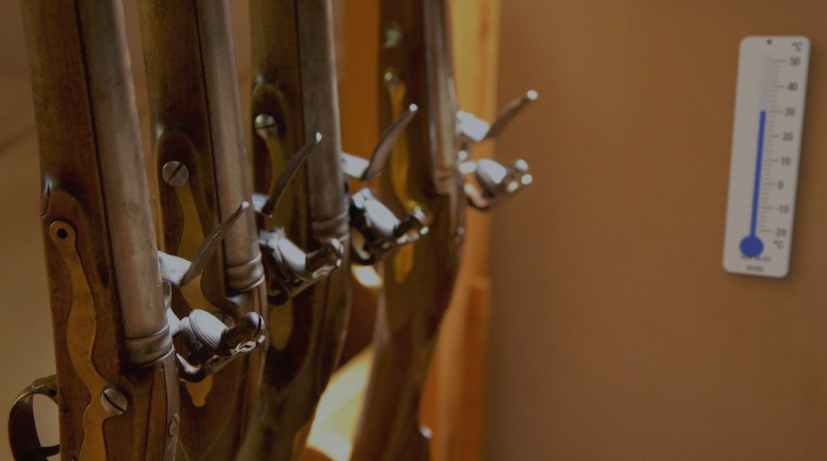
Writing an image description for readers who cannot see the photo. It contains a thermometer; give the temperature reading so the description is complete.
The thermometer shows 30 °C
